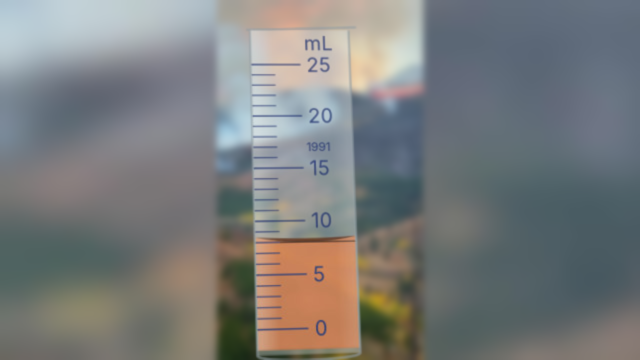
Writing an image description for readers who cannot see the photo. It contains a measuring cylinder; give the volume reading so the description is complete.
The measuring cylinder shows 8 mL
